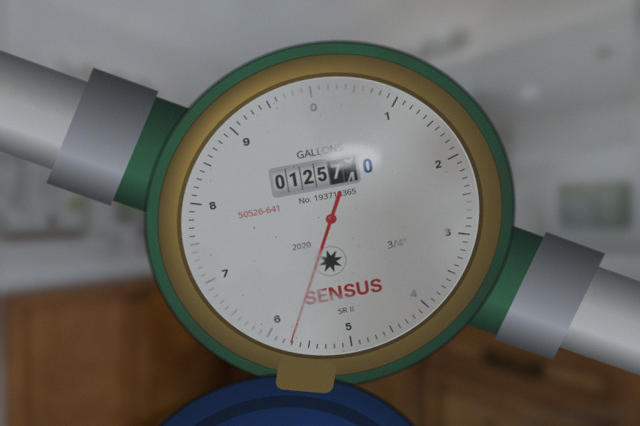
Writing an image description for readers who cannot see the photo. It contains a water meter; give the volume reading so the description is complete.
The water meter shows 125735.7 gal
